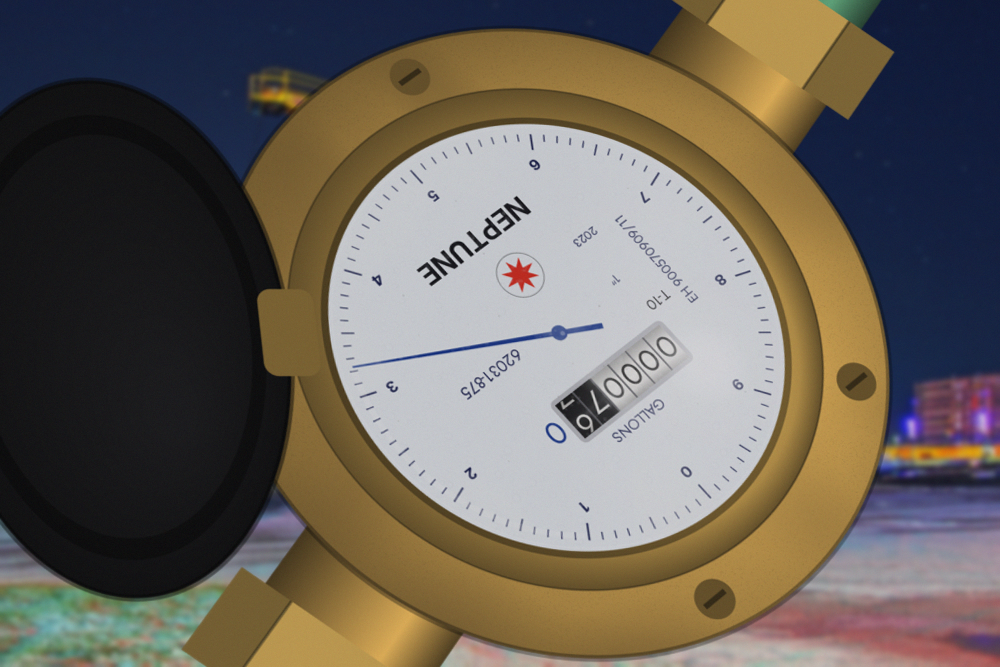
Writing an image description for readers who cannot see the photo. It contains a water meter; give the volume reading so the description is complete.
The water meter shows 763.2 gal
